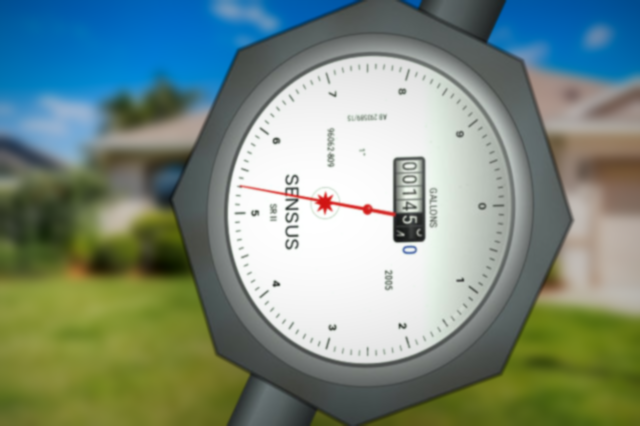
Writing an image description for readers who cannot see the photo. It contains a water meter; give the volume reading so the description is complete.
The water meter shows 14535.3 gal
